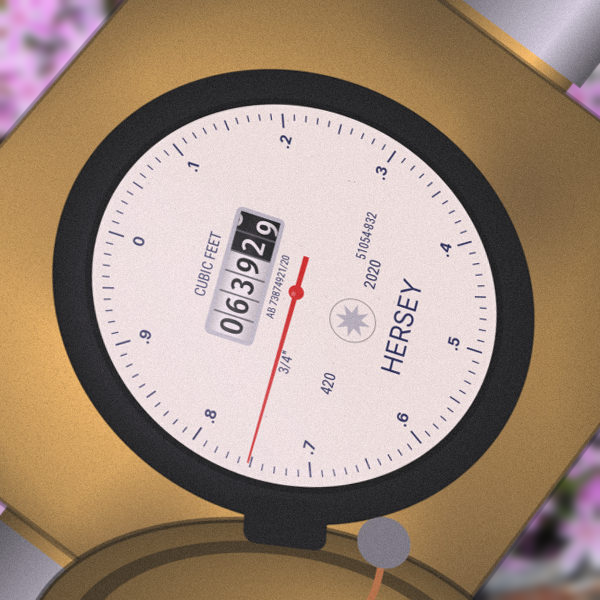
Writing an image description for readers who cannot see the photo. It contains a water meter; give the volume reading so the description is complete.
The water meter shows 63928.75 ft³
